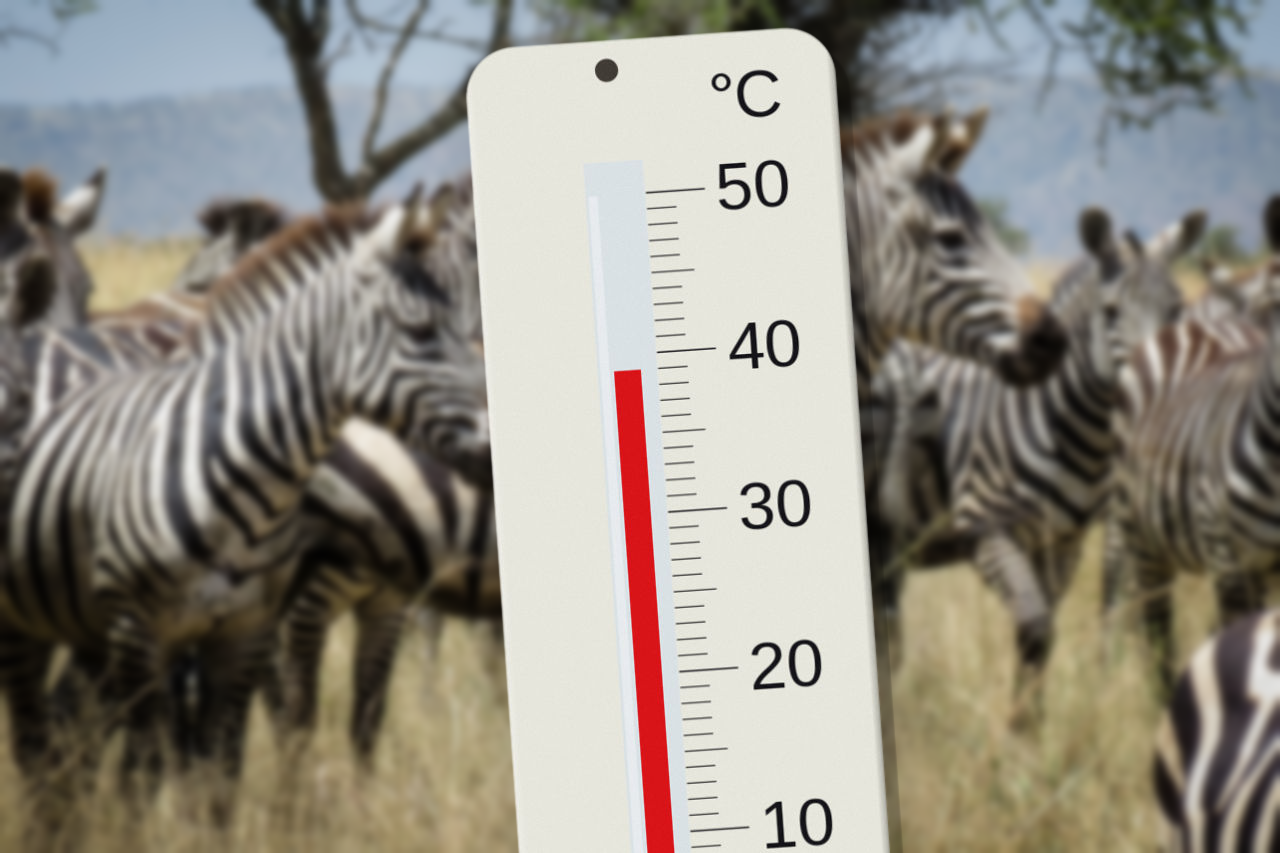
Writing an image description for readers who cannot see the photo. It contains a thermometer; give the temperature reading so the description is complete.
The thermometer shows 39 °C
